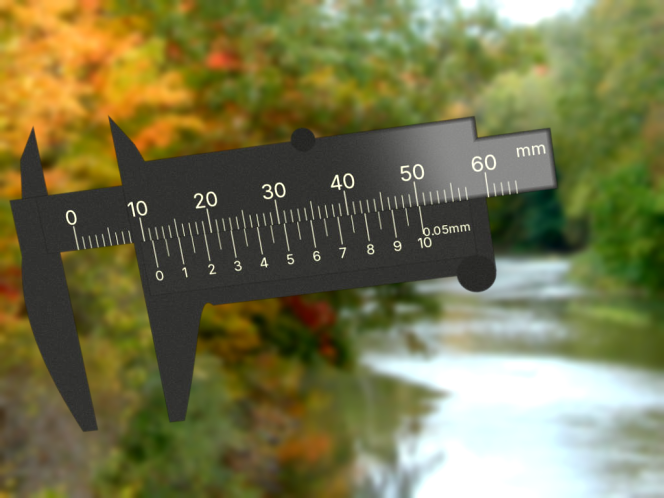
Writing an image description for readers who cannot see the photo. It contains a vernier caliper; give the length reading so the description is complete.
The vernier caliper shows 11.2 mm
